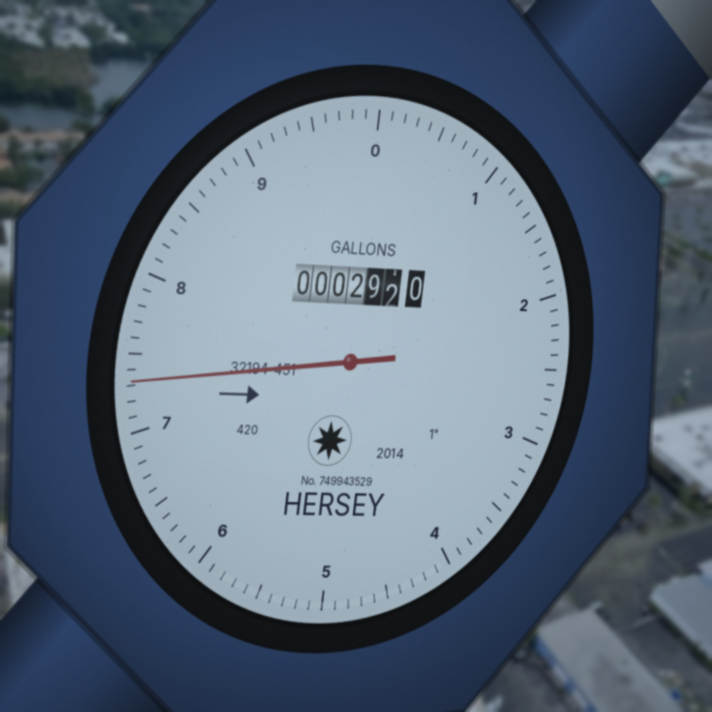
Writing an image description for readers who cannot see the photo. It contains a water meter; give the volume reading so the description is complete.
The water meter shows 2917.3 gal
